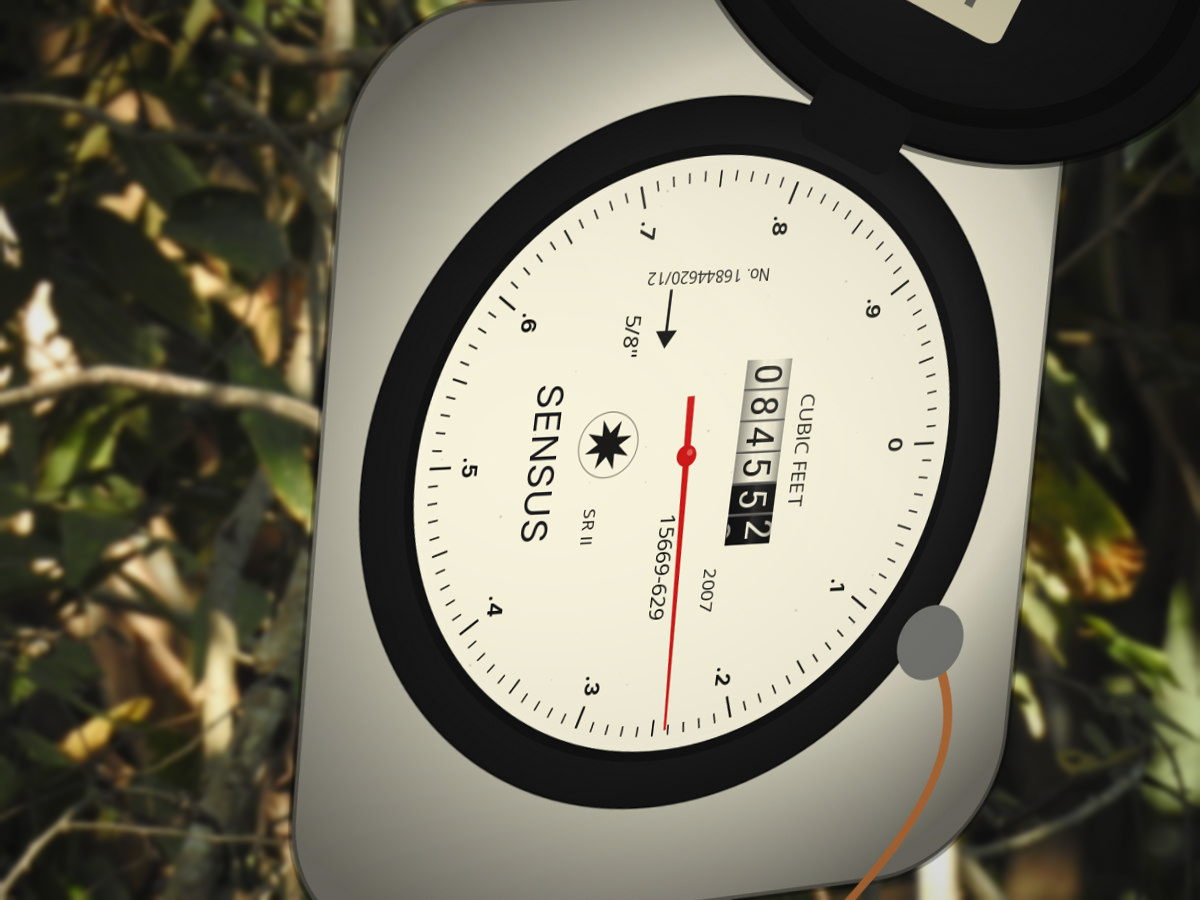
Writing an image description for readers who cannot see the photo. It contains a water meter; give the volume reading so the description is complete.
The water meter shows 84552.24 ft³
